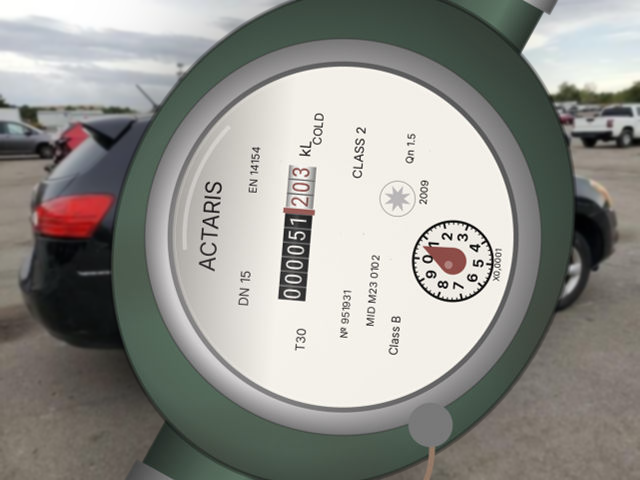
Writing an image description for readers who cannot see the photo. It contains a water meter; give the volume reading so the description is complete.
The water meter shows 51.2030 kL
